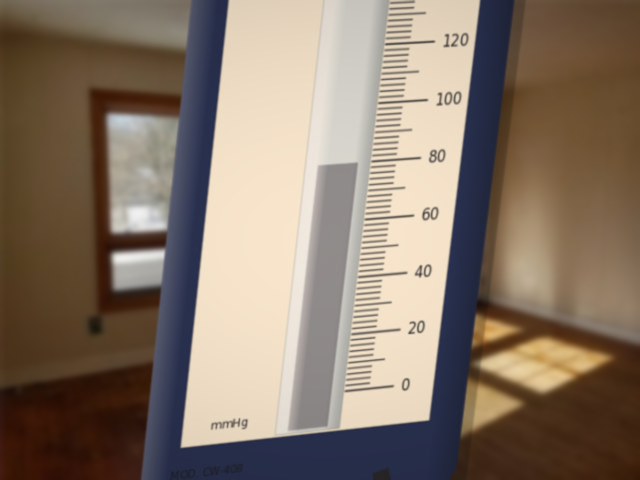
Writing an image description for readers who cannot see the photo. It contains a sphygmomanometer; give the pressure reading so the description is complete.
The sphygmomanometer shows 80 mmHg
